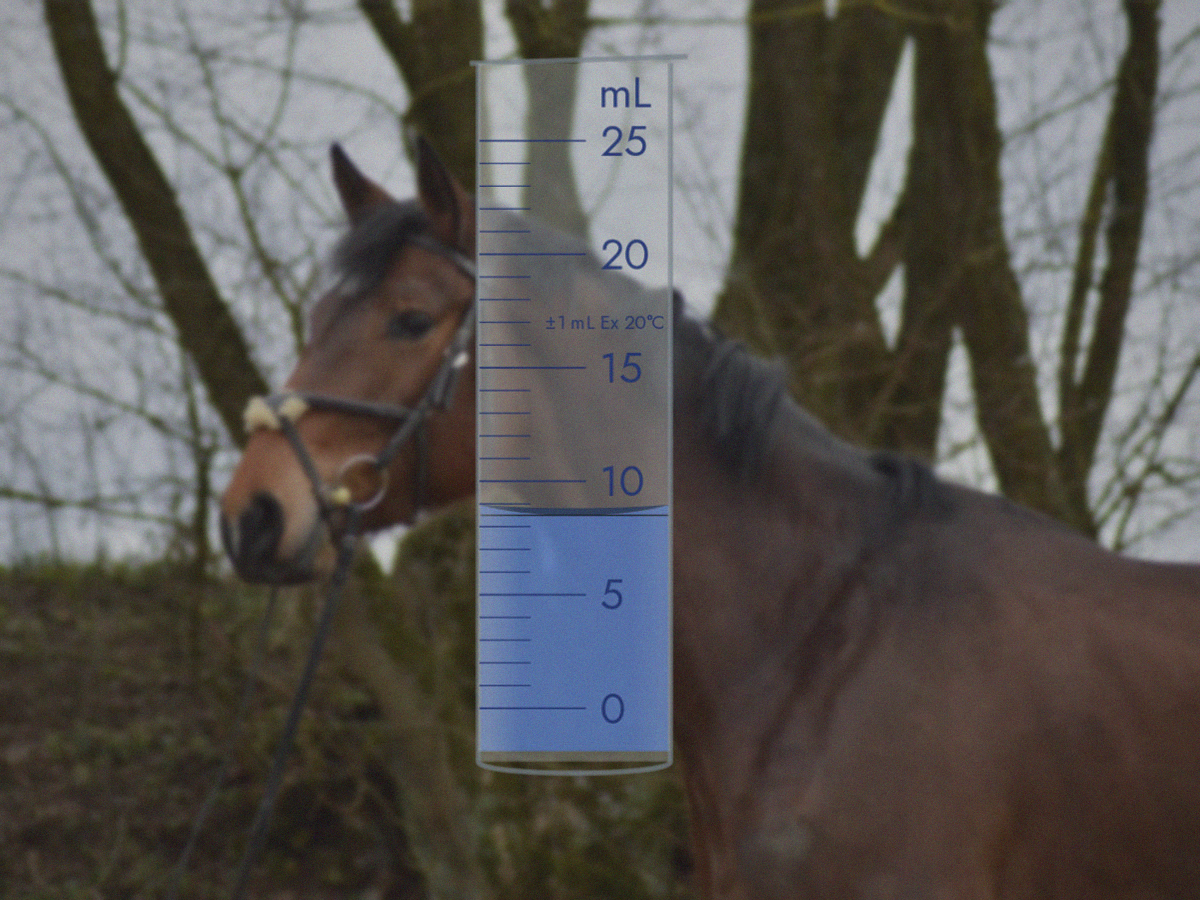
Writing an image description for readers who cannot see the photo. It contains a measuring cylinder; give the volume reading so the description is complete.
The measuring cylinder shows 8.5 mL
